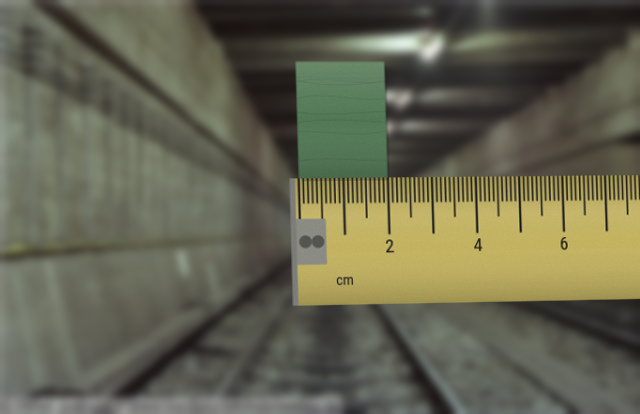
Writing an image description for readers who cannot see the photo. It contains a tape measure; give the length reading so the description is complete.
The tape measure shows 2 cm
